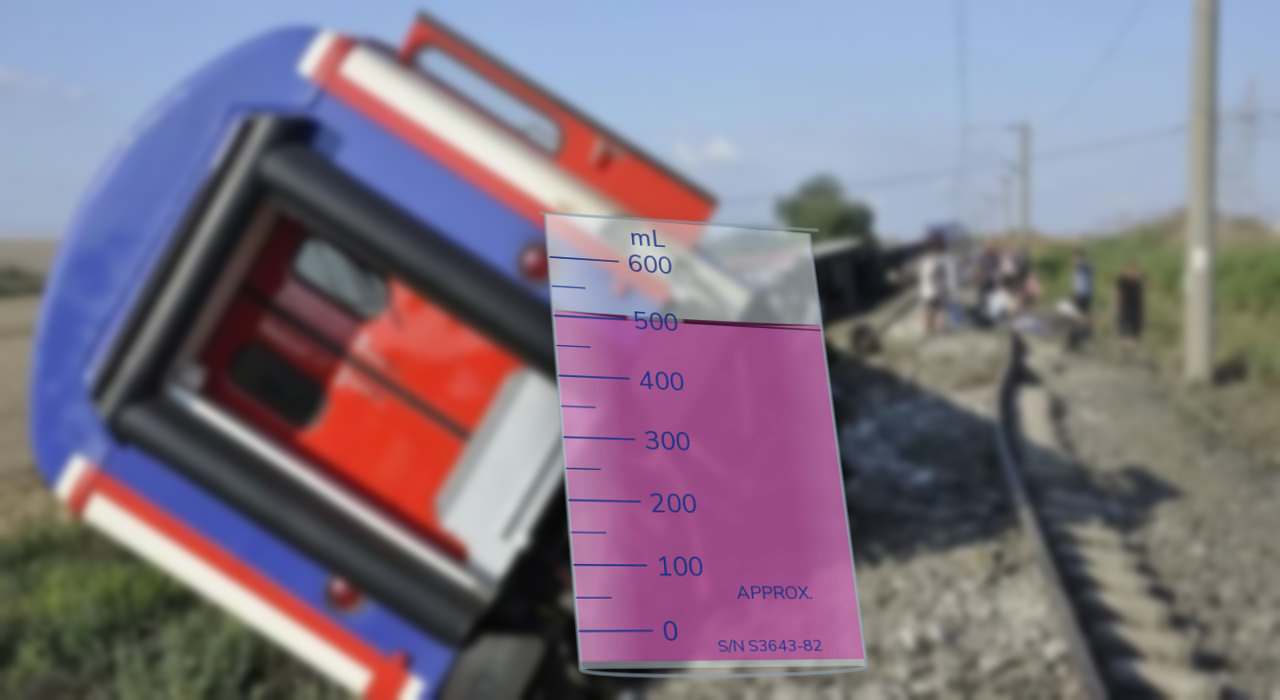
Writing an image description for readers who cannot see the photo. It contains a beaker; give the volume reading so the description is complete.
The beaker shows 500 mL
